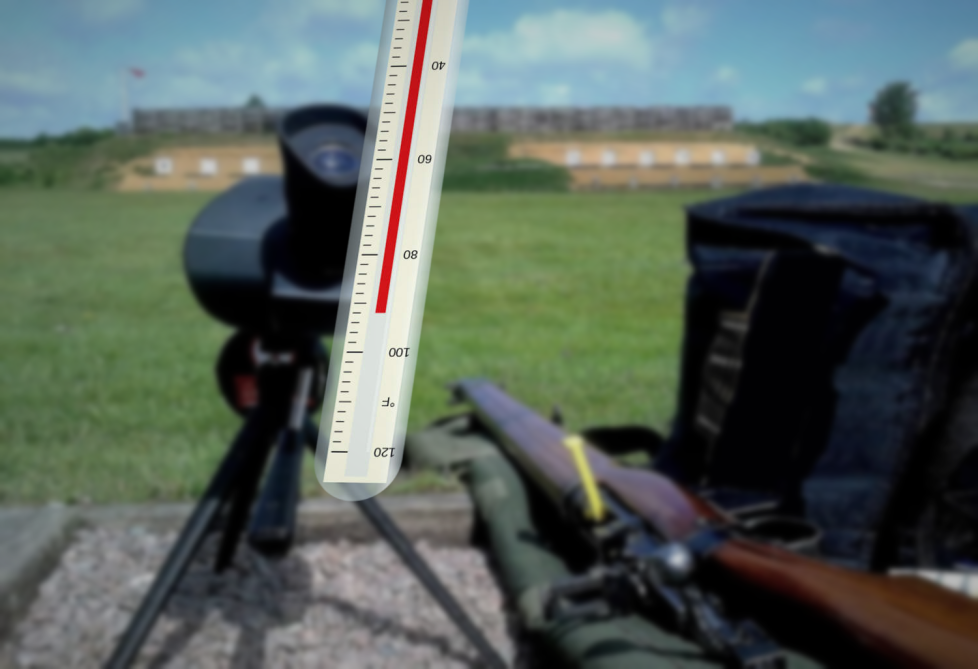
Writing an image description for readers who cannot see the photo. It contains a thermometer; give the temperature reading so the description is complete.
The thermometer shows 92 °F
